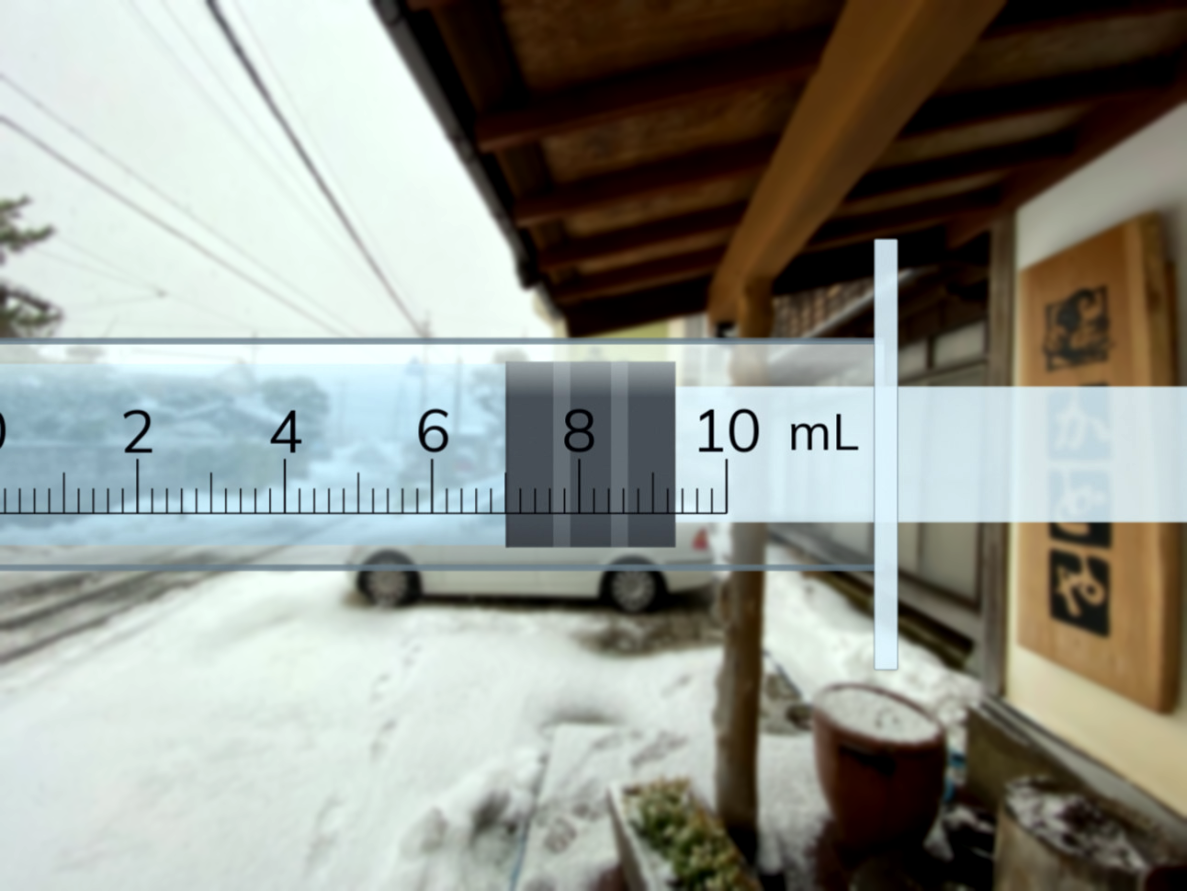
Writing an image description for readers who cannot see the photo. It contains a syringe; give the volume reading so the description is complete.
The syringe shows 7 mL
